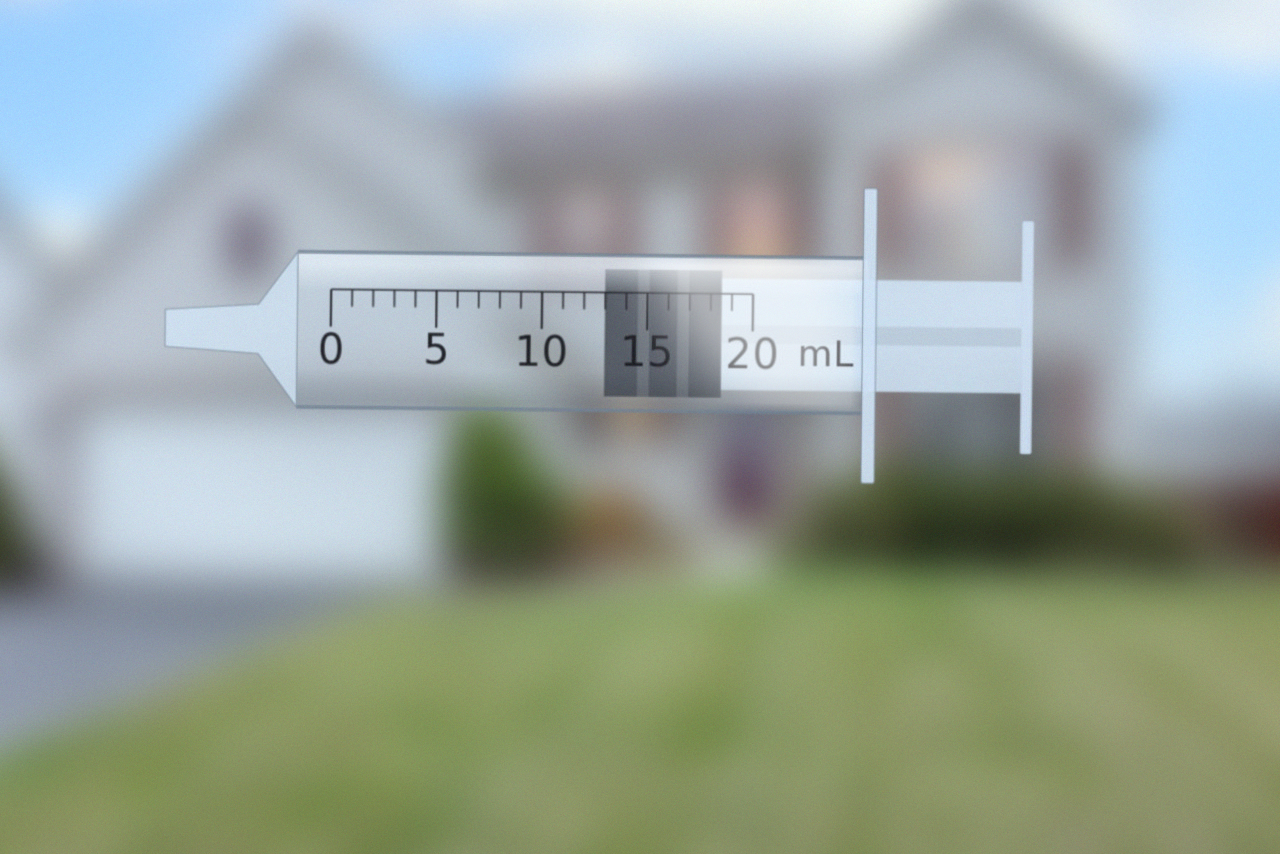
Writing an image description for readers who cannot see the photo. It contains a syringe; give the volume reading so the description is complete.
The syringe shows 13 mL
